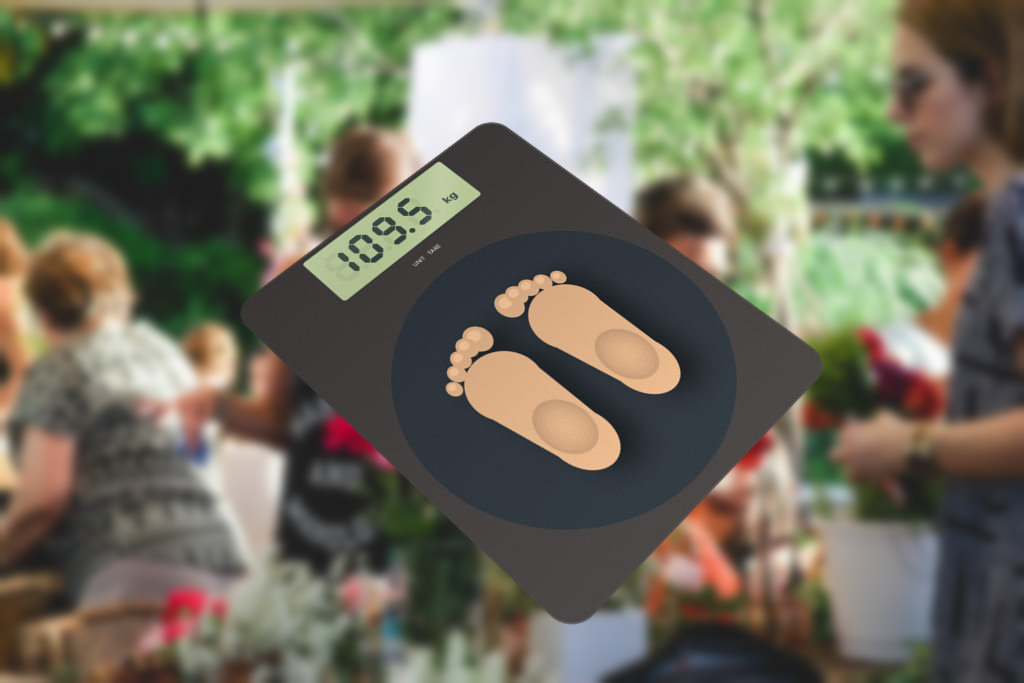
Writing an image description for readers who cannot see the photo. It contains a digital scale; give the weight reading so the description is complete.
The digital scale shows 109.5 kg
